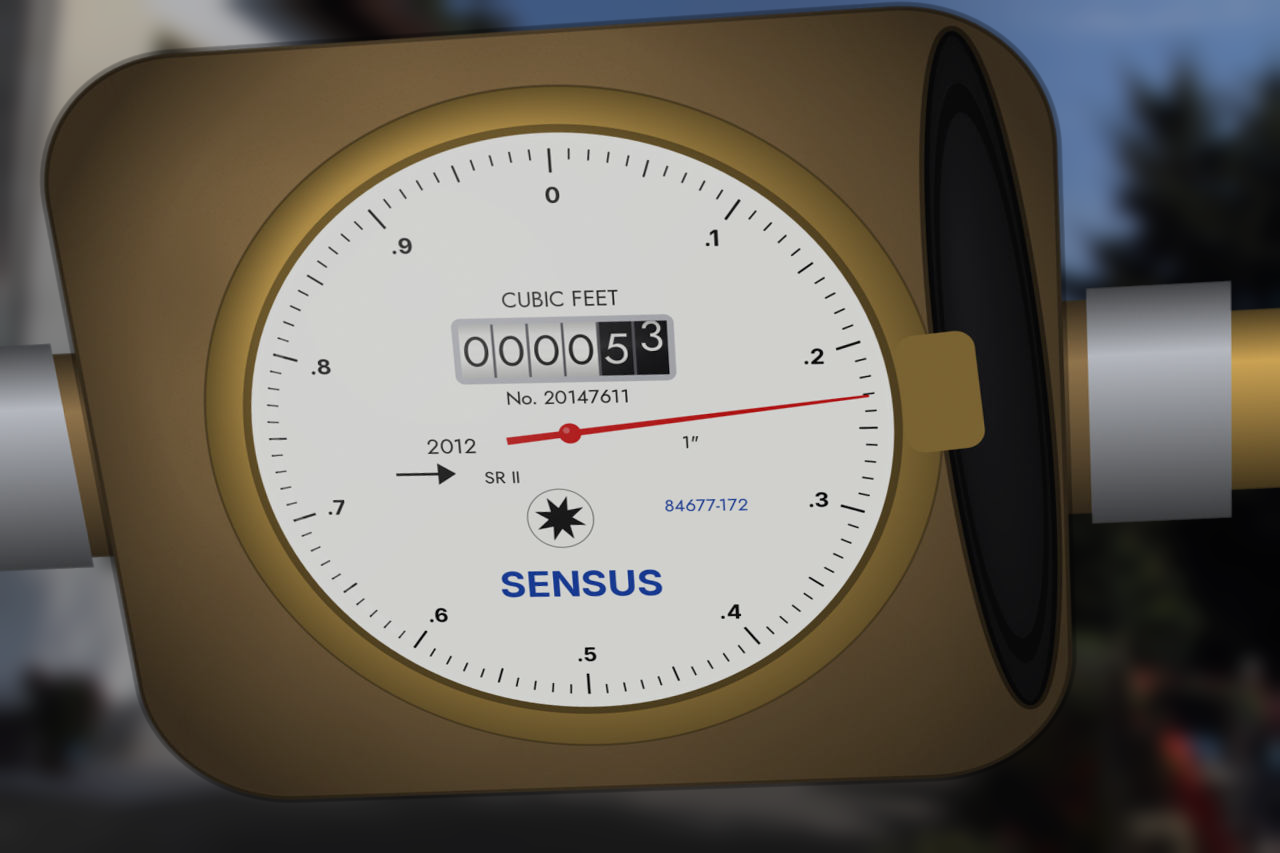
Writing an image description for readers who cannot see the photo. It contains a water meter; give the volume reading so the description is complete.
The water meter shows 53.23 ft³
